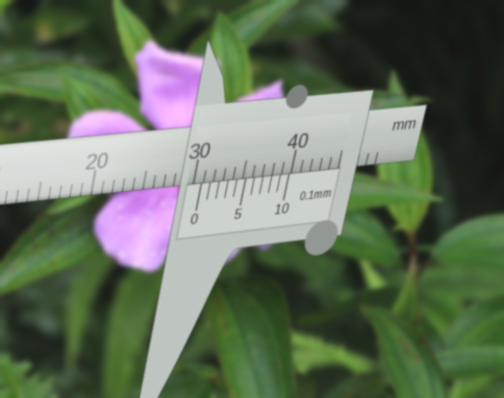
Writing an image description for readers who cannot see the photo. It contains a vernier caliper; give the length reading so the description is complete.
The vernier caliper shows 30.8 mm
